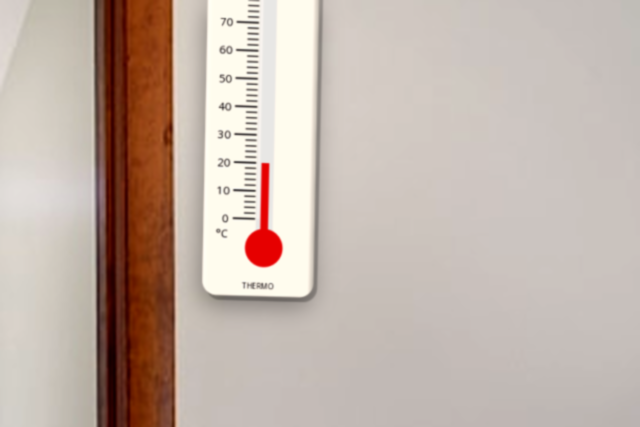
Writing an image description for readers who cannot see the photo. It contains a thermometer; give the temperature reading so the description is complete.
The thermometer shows 20 °C
